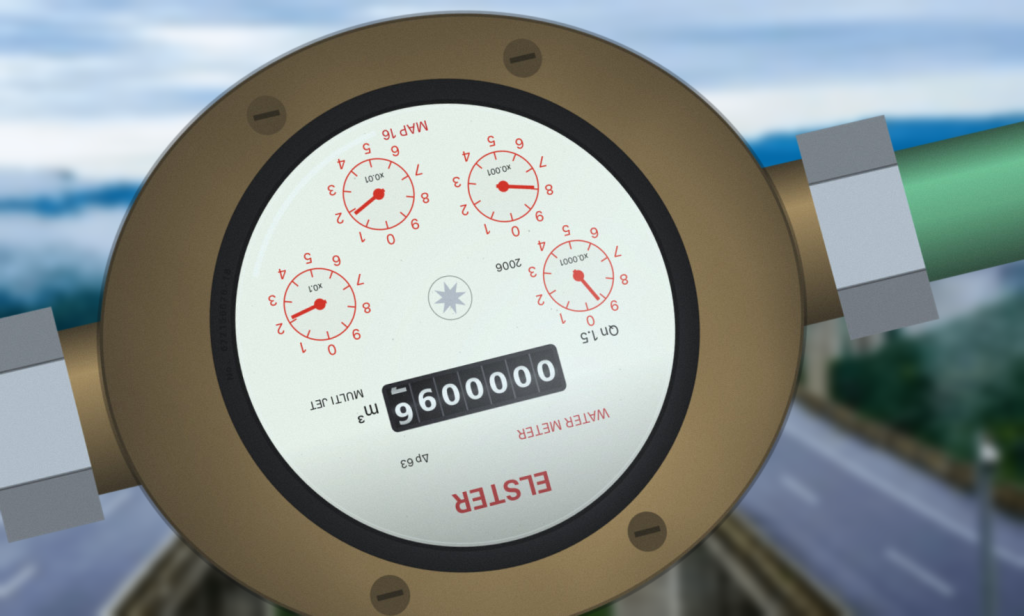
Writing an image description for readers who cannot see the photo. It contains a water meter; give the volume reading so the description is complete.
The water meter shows 96.2179 m³
